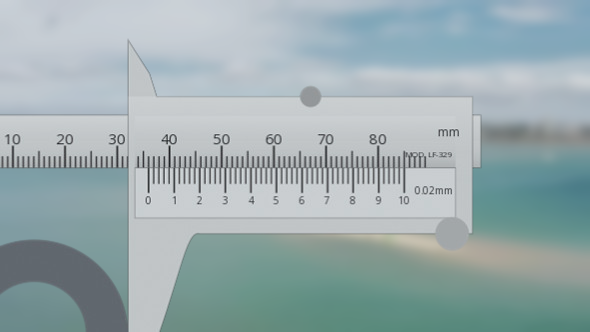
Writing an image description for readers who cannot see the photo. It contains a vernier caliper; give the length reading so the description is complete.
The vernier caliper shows 36.0 mm
